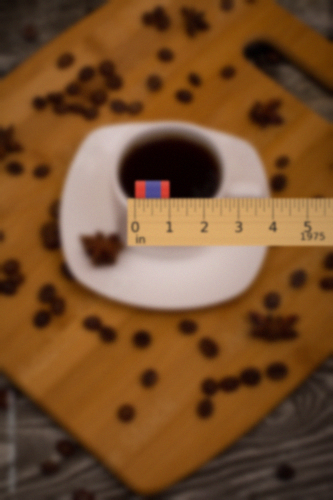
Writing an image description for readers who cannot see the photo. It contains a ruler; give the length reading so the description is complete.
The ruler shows 1 in
